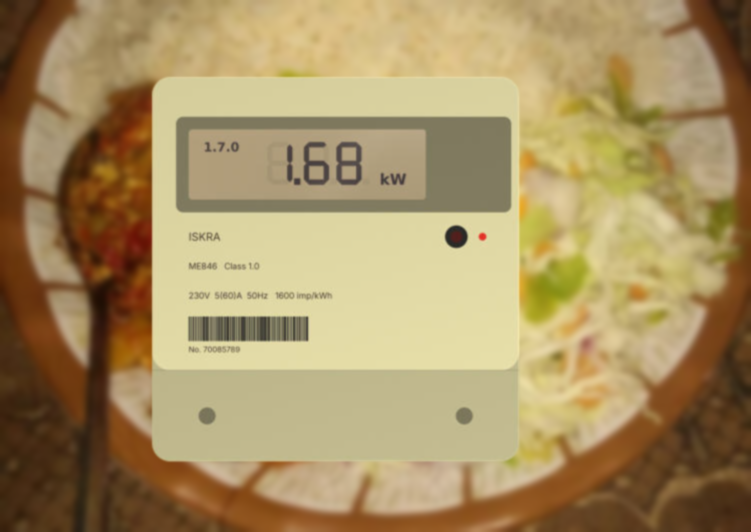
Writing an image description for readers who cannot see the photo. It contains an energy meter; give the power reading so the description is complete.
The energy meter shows 1.68 kW
